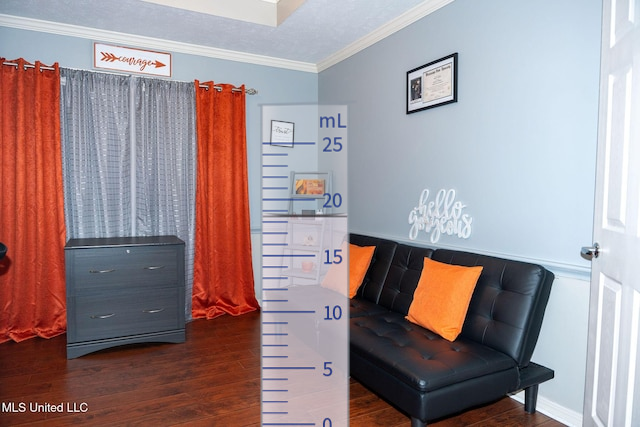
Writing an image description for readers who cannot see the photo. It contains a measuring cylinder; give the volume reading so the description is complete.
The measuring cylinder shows 18.5 mL
